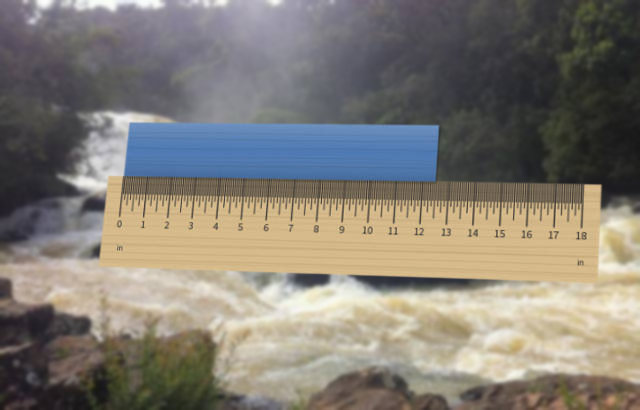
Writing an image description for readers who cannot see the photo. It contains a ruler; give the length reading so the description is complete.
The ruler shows 12.5 in
